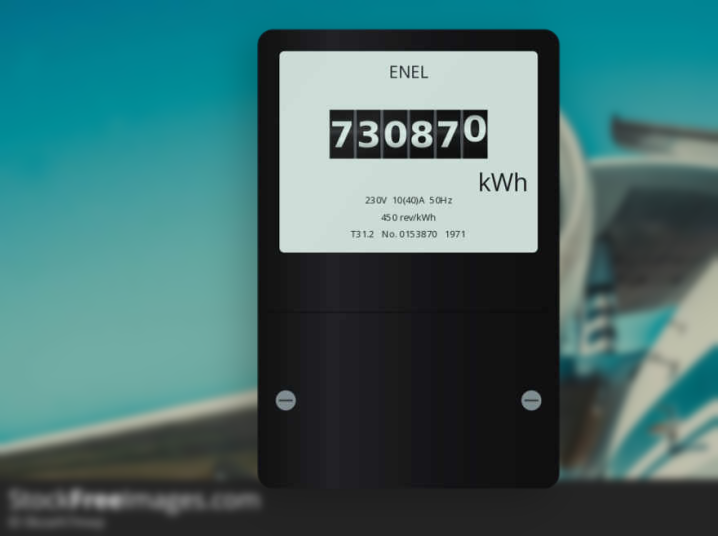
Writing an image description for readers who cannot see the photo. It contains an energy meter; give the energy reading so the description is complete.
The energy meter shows 730870 kWh
